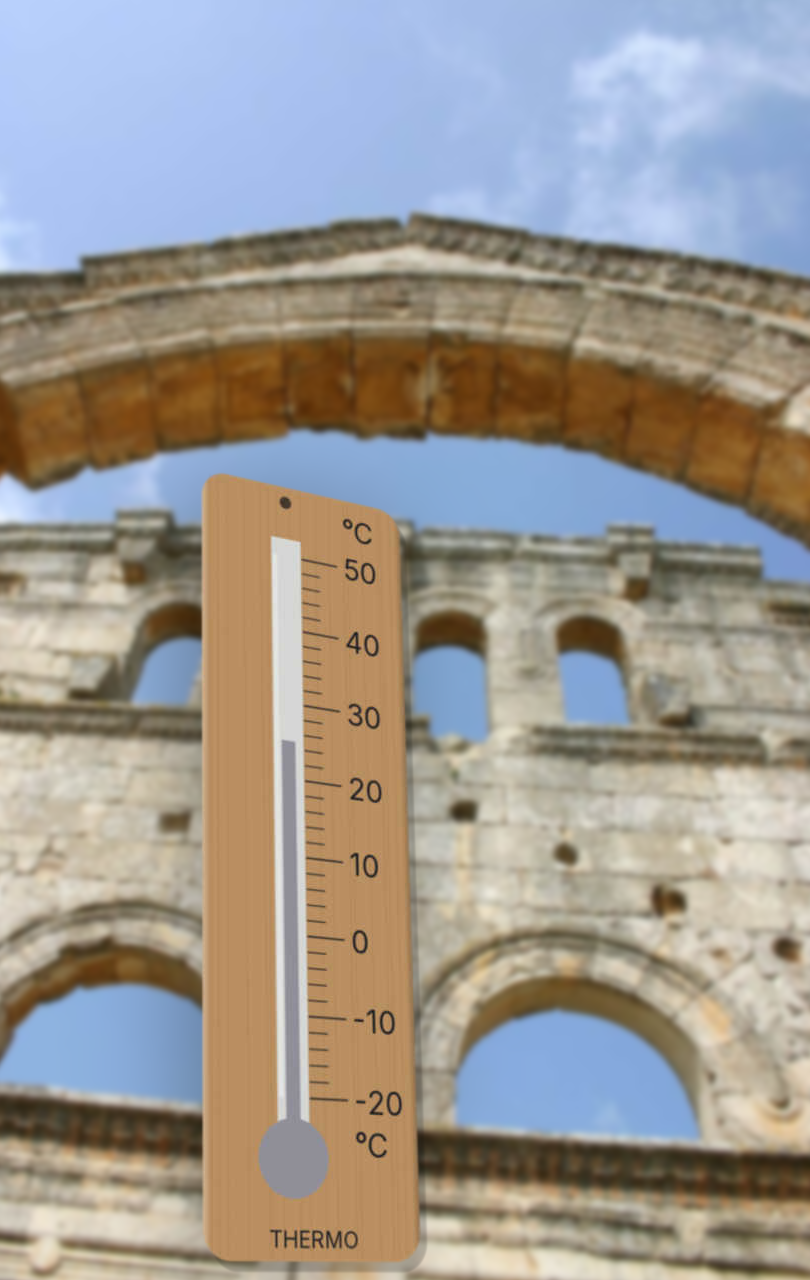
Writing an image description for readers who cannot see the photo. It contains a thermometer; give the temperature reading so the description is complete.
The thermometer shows 25 °C
